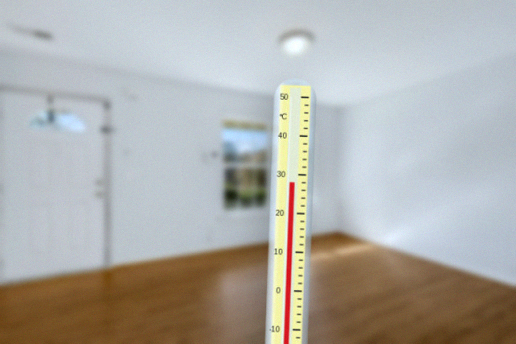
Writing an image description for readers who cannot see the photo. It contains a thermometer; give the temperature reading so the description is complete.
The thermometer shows 28 °C
